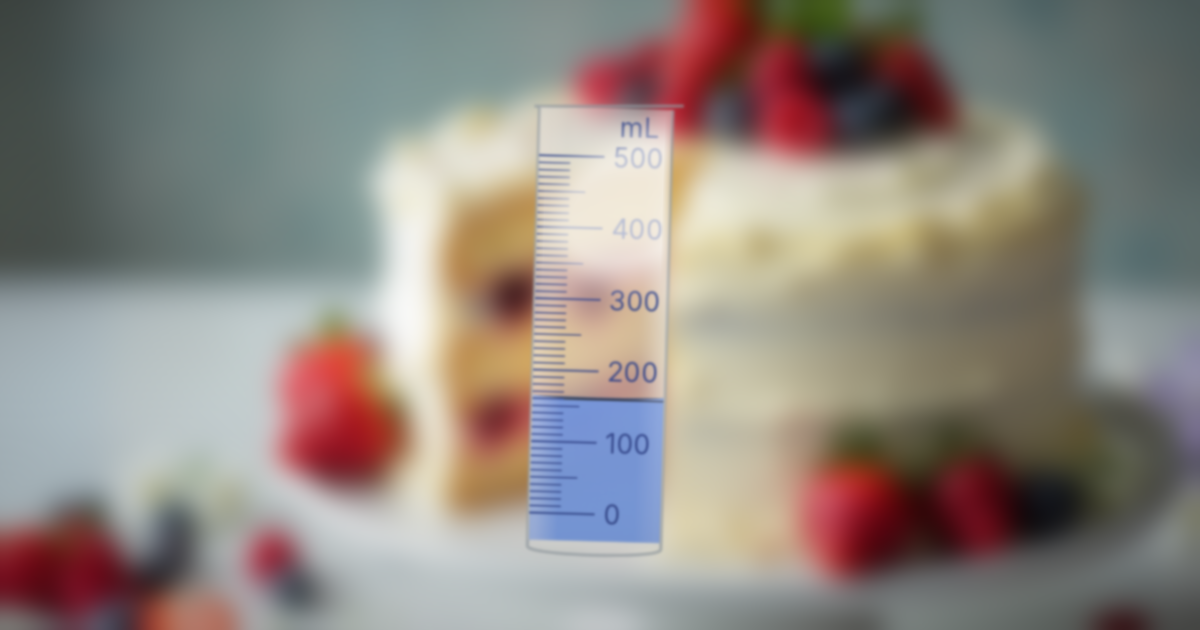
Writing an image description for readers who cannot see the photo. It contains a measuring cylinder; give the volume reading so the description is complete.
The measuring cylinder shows 160 mL
